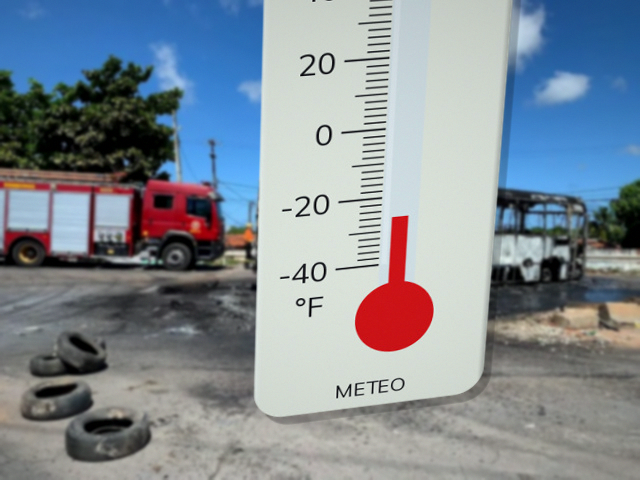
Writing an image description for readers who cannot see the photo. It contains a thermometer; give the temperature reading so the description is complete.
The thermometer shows -26 °F
